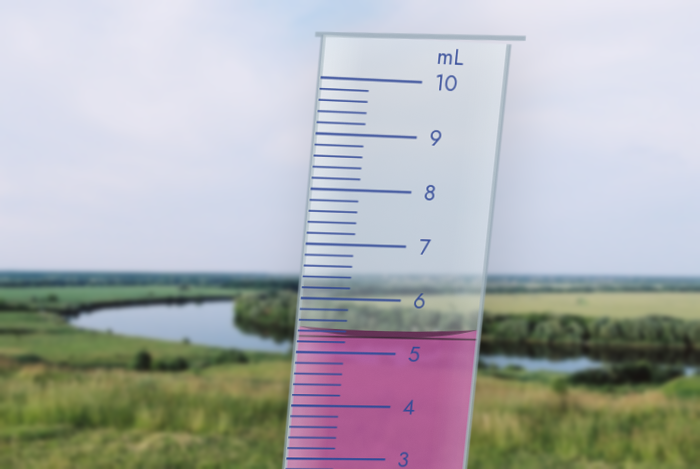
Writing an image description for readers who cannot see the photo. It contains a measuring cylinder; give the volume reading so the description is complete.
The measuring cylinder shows 5.3 mL
